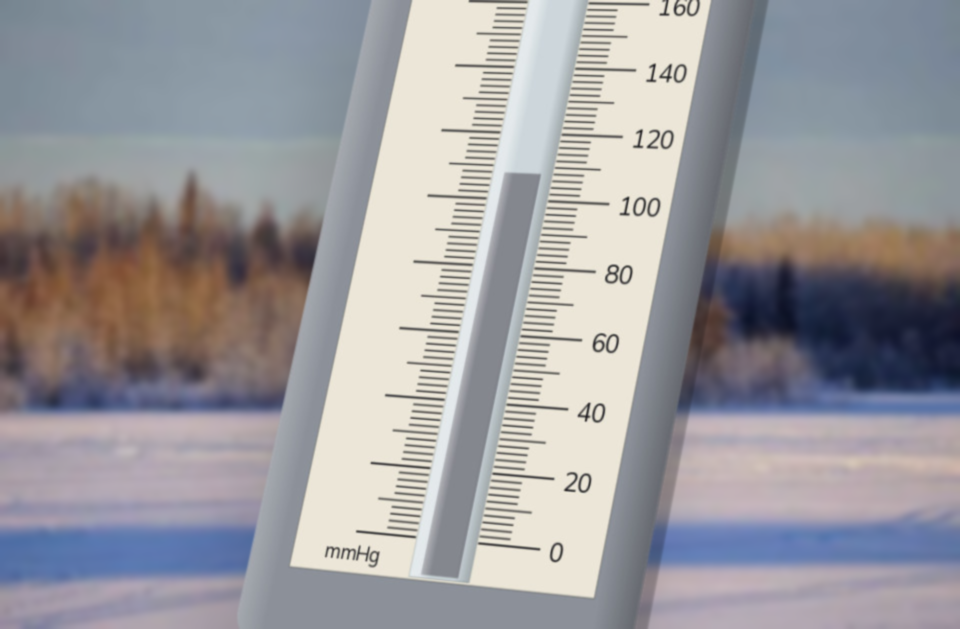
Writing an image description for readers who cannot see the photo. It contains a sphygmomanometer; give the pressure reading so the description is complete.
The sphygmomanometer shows 108 mmHg
